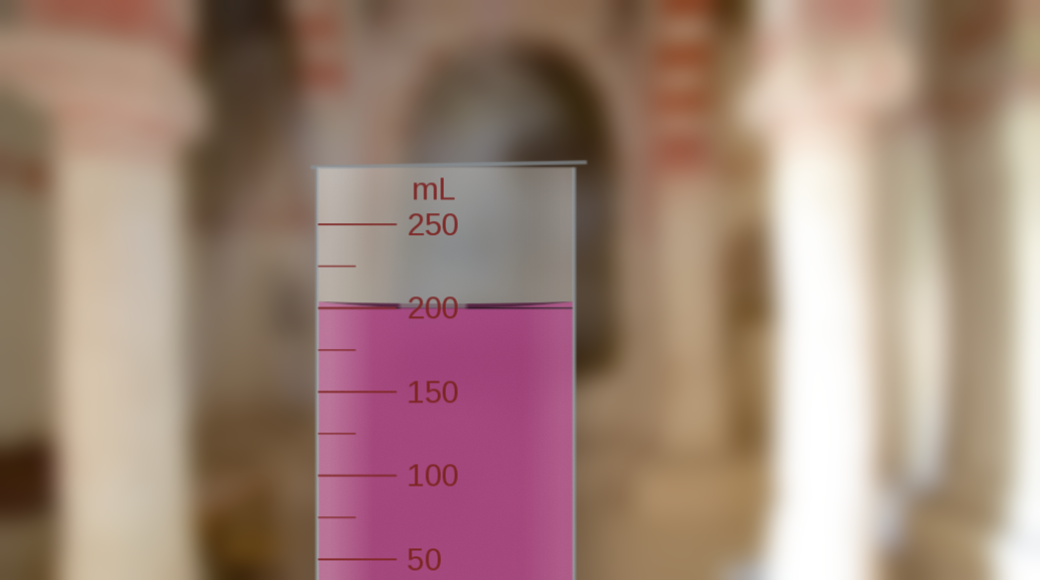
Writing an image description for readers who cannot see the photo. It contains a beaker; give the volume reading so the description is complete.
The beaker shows 200 mL
